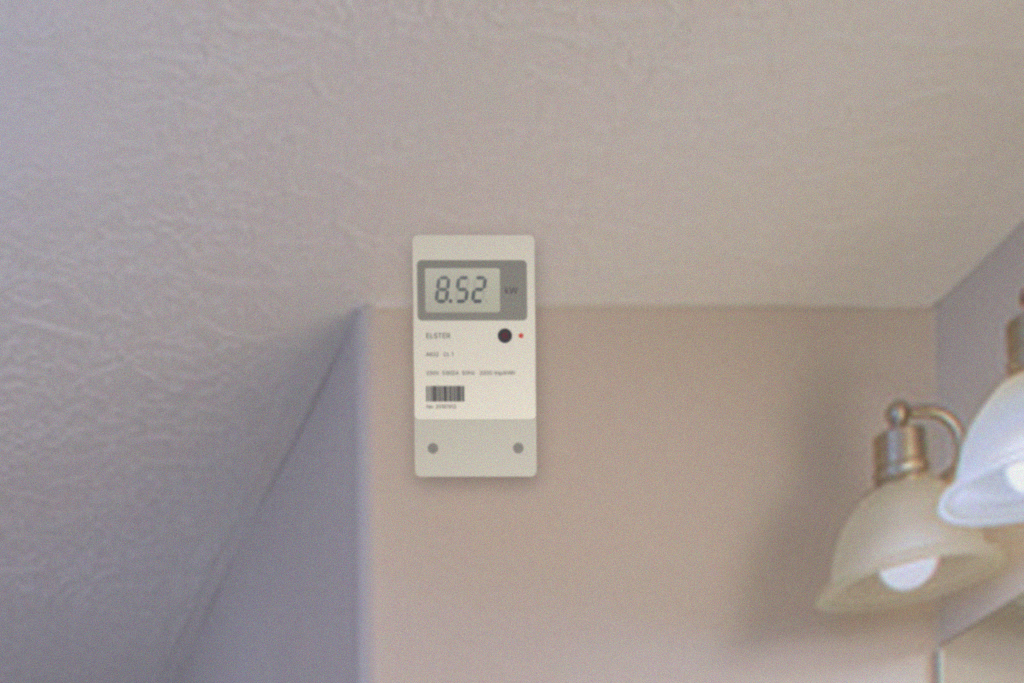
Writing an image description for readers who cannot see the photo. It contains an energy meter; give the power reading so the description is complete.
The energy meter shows 8.52 kW
